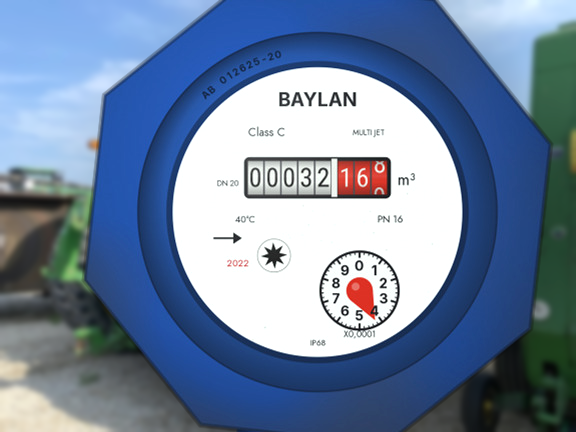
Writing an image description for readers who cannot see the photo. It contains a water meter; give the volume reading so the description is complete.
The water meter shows 32.1684 m³
